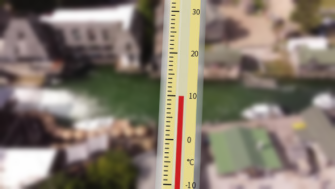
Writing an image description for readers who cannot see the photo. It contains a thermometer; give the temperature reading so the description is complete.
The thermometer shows 10 °C
